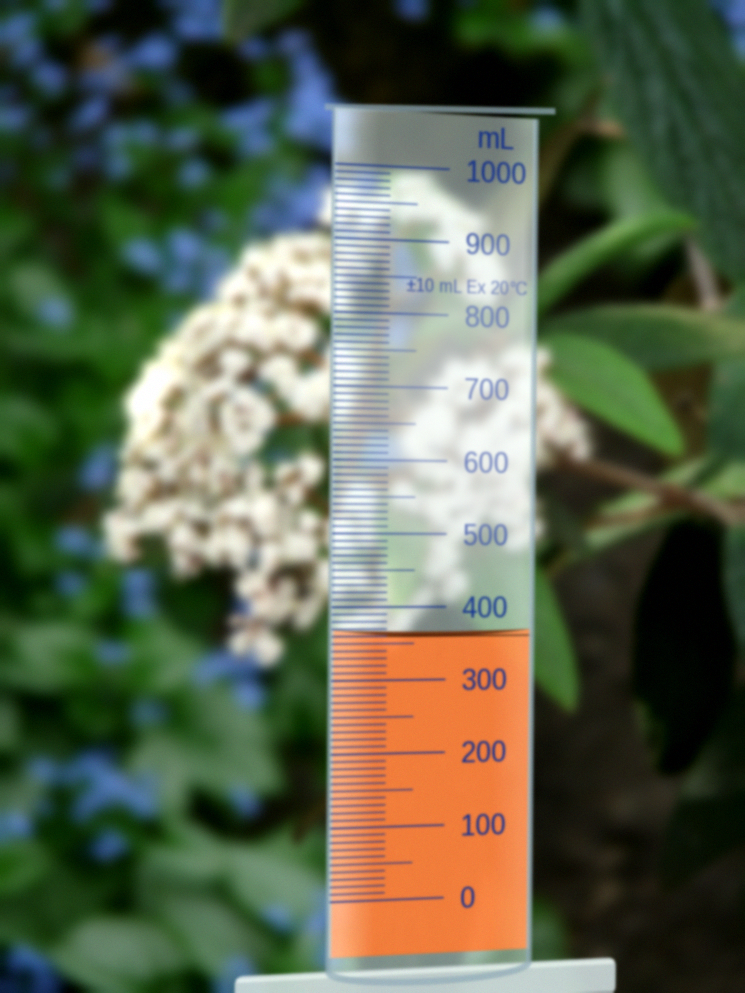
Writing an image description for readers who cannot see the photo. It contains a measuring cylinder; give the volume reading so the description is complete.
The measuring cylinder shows 360 mL
